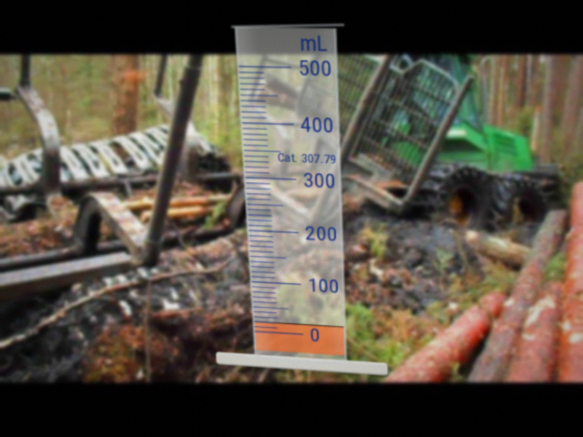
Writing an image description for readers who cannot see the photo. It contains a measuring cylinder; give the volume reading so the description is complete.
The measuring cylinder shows 20 mL
